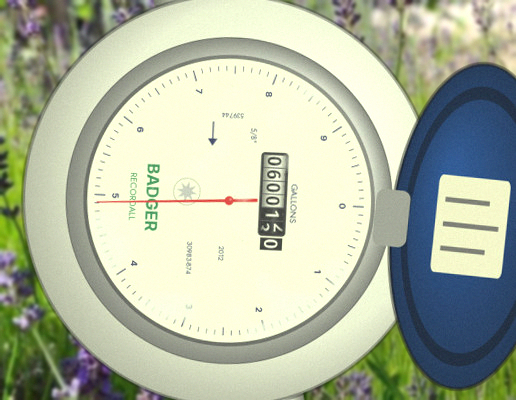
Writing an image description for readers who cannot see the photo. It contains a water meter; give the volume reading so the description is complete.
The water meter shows 600124.9 gal
